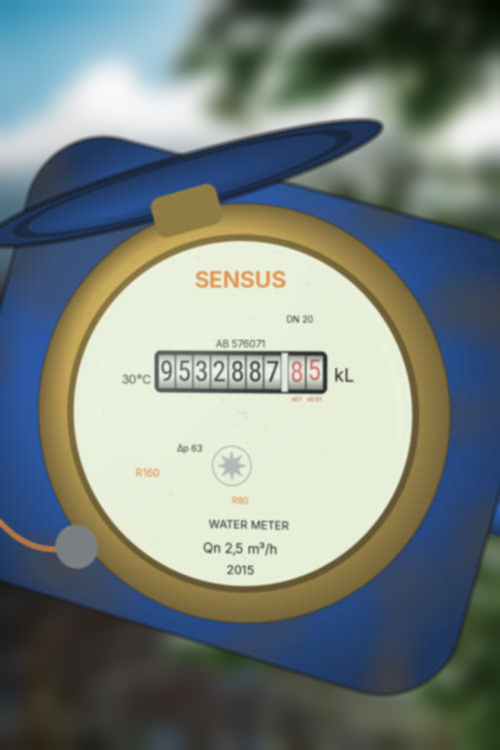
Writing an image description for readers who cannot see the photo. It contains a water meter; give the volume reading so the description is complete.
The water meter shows 9532887.85 kL
